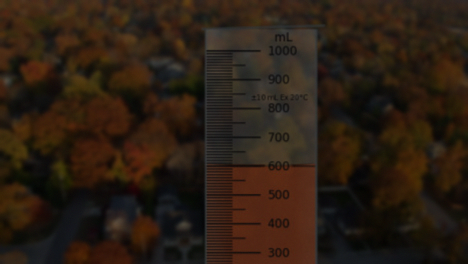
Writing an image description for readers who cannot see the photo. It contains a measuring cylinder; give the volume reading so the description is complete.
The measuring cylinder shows 600 mL
